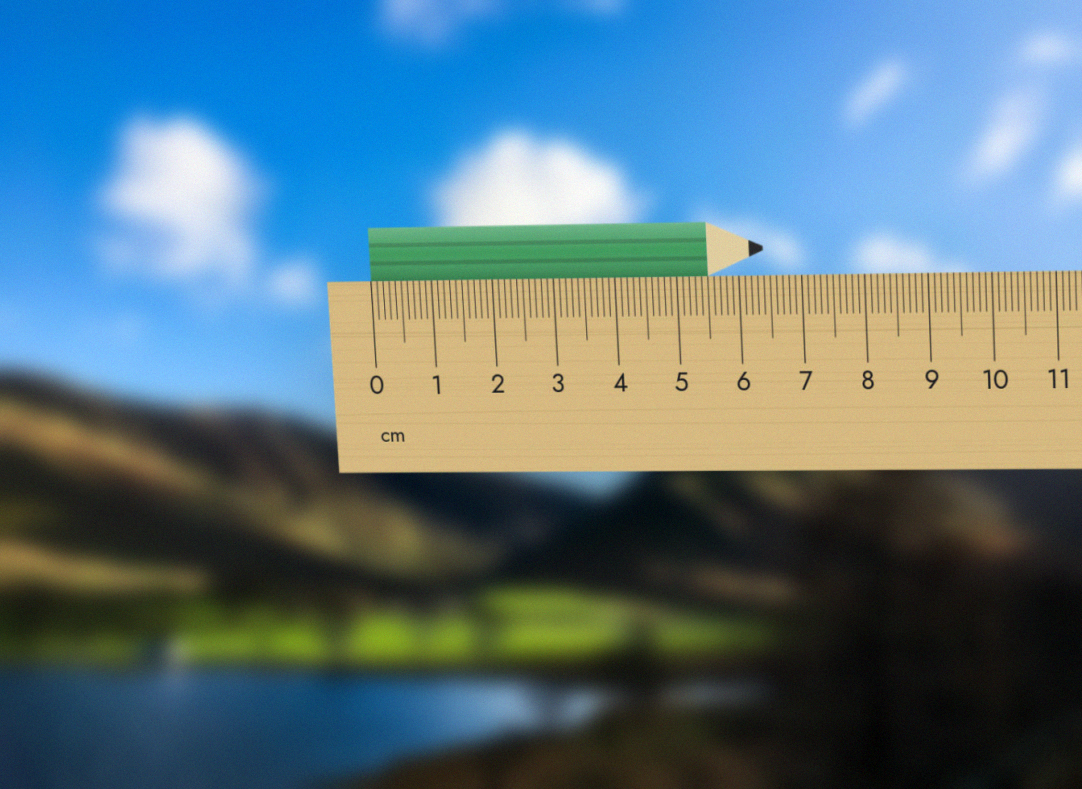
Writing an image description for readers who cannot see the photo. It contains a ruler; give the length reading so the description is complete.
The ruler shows 6.4 cm
